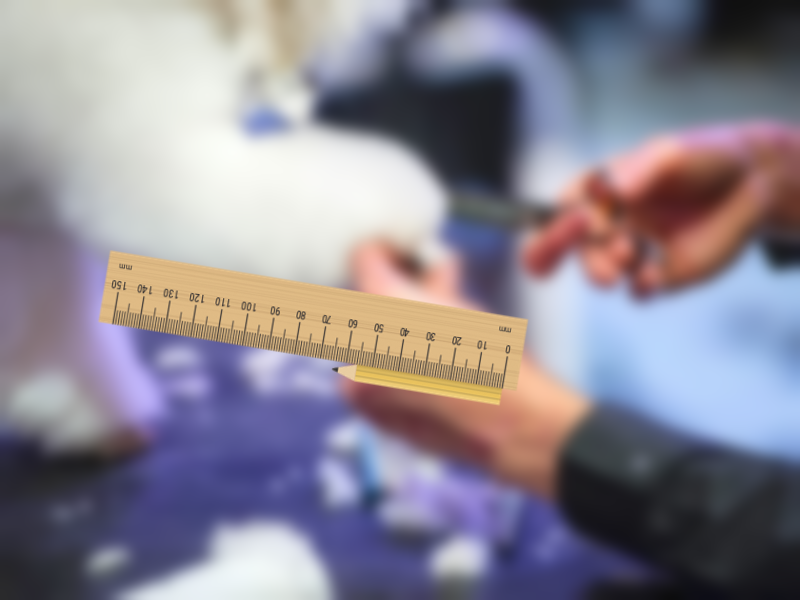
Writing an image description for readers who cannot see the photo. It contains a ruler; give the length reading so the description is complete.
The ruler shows 65 mm
